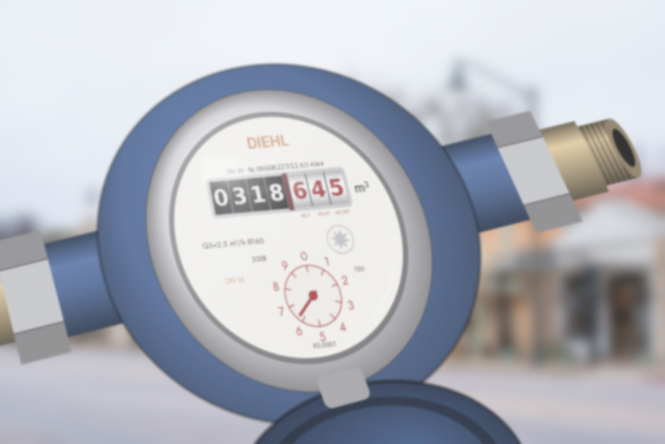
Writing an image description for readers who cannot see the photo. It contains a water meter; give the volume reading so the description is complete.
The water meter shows 318.6456 m³
